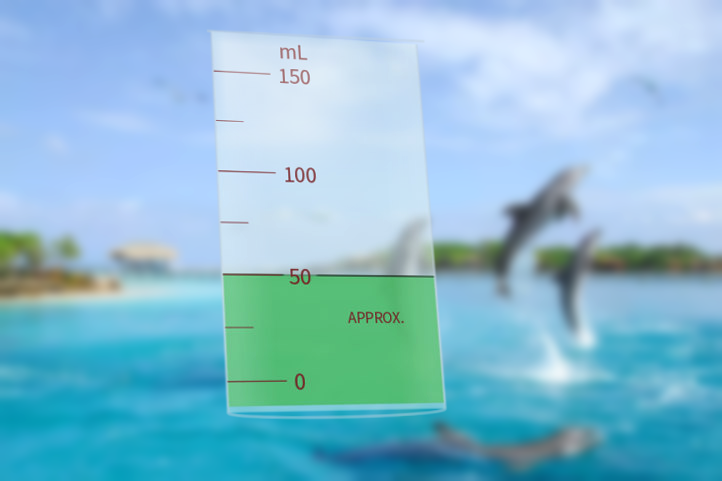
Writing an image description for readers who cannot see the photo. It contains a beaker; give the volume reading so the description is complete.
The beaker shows 50 mL
